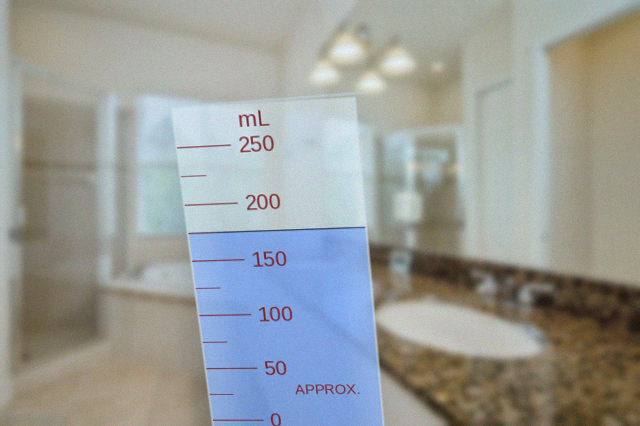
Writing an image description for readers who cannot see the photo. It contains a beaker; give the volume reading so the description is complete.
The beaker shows 175 mL
